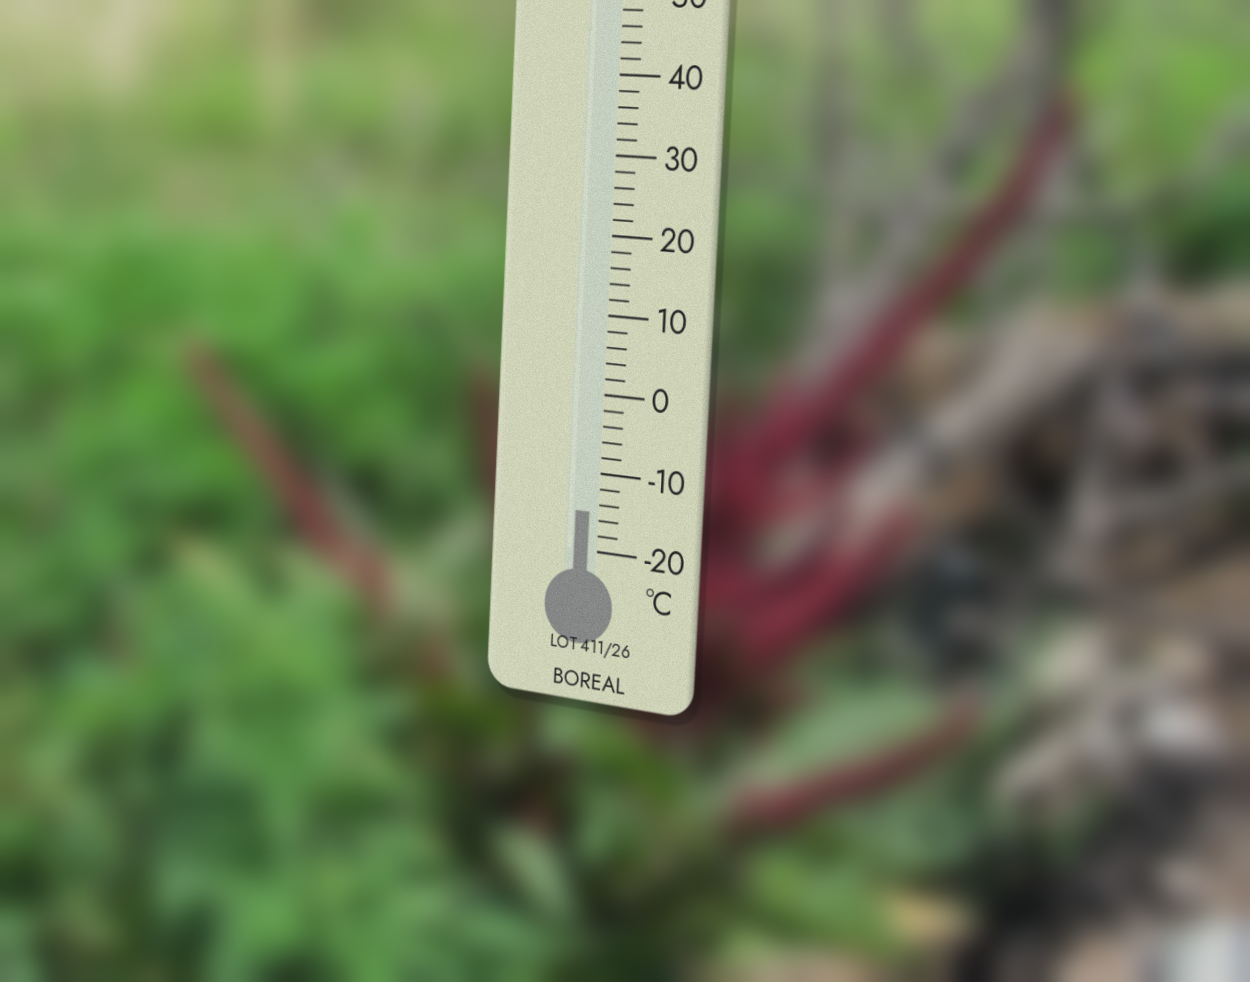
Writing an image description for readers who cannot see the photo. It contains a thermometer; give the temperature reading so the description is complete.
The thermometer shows -15 °C
